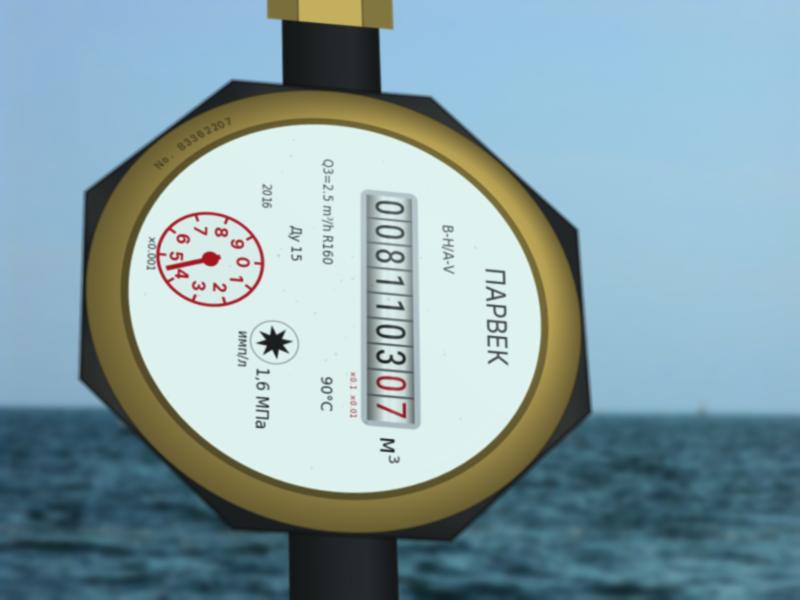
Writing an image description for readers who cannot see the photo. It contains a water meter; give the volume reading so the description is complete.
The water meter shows 81103.074 m³
